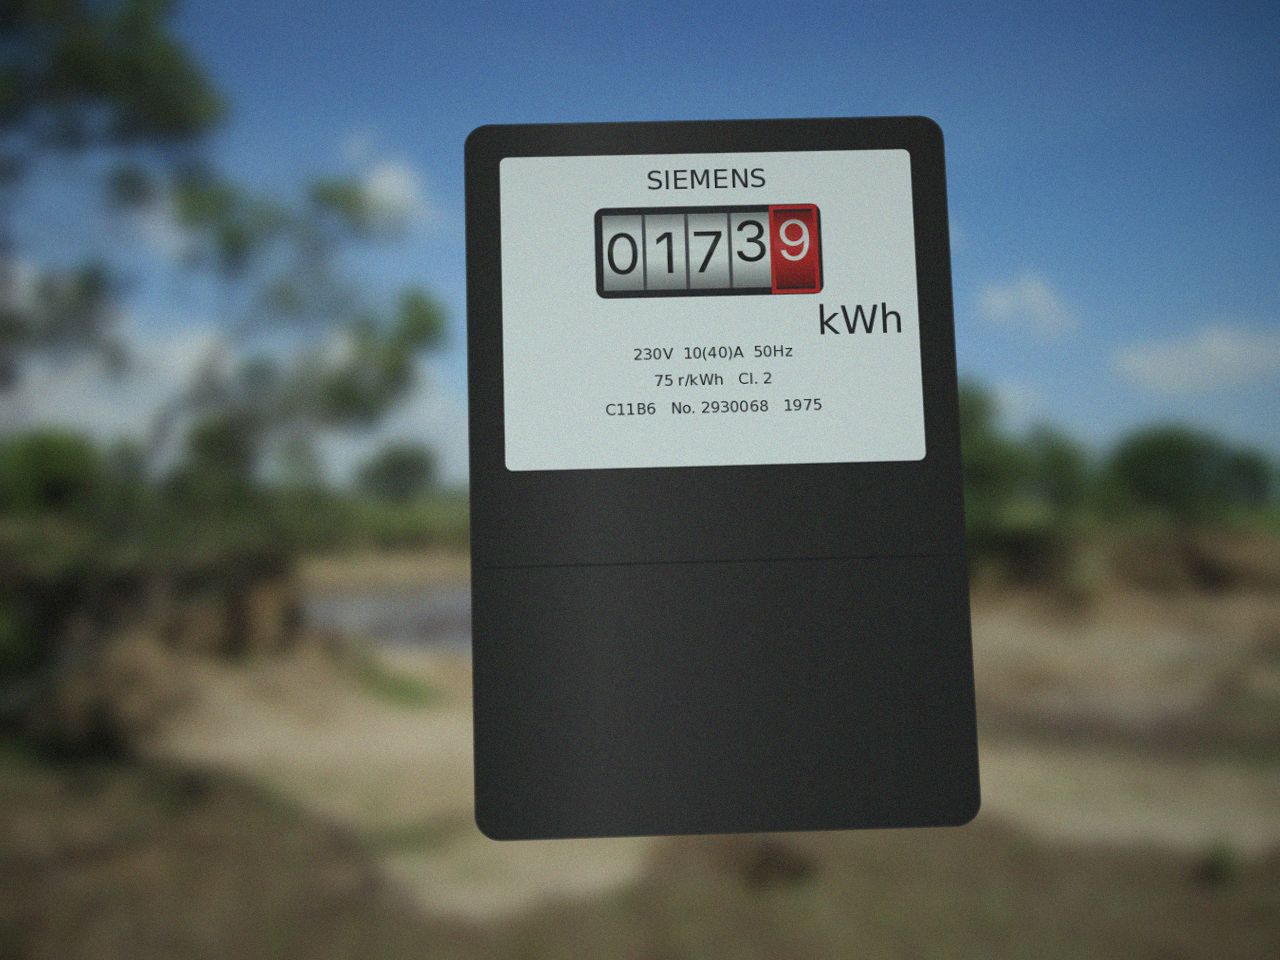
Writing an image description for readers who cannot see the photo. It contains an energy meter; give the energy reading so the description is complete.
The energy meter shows 173.9 kWh
